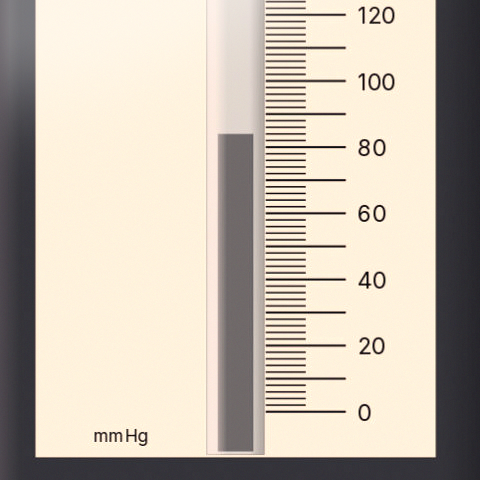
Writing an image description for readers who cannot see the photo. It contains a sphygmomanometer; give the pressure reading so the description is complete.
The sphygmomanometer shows 84 mmHg
